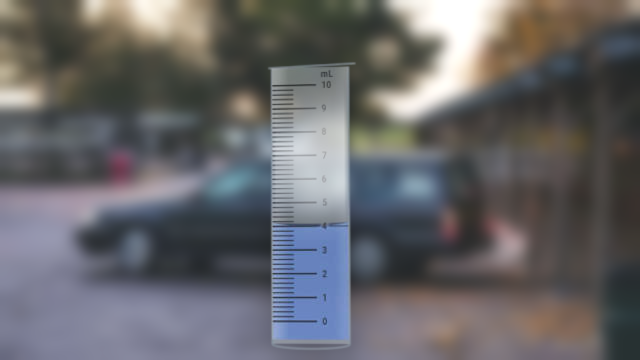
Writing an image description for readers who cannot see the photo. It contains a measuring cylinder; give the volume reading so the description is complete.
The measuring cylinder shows 4 mL
